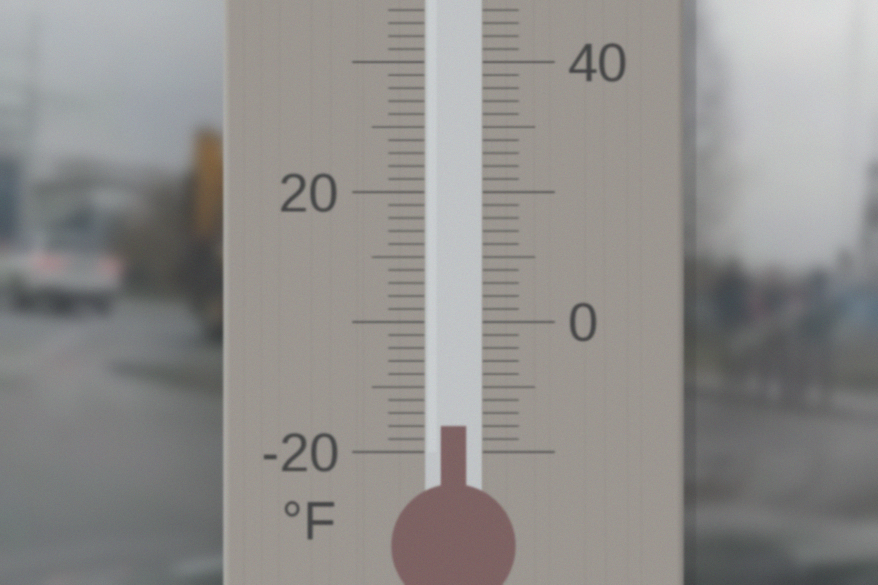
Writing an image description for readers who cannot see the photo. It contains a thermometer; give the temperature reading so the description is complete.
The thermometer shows -16 °F
